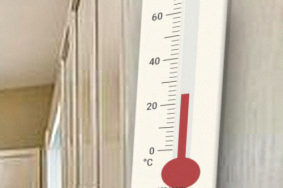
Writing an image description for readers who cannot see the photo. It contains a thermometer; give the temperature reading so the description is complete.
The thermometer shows 24 °C
